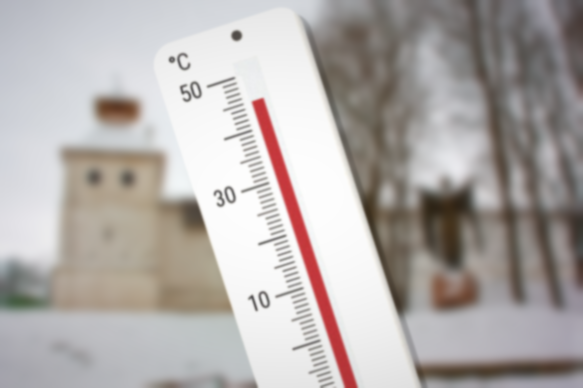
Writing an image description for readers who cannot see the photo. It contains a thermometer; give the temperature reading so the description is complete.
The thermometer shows 45 °C
